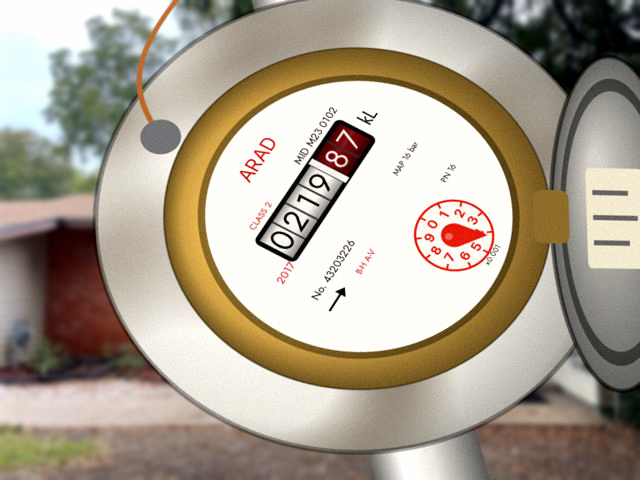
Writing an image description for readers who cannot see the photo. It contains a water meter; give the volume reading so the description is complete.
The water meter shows 219.874 kL
